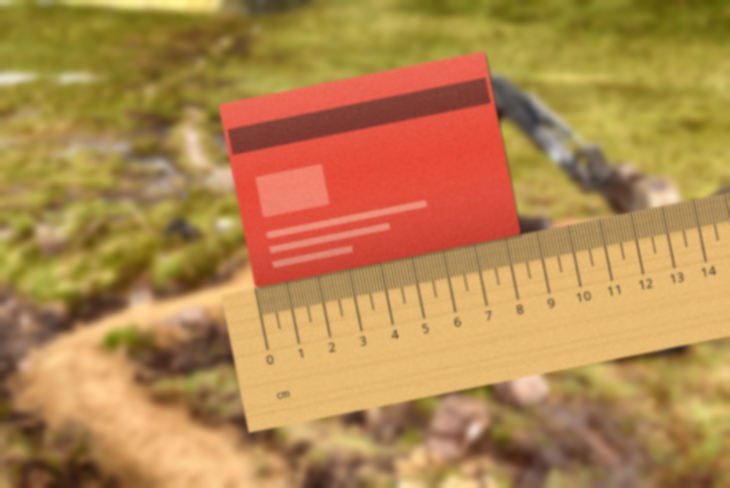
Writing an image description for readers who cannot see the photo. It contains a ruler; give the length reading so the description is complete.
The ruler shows 8.5 cm
